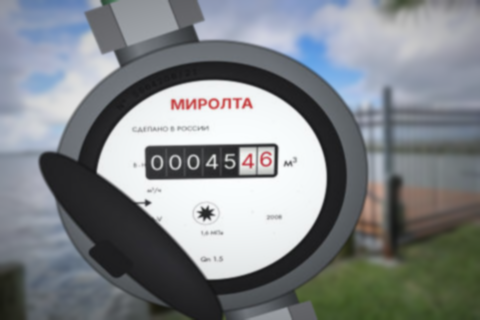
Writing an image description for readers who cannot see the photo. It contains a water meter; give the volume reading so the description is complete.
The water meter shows 45.46 m³
